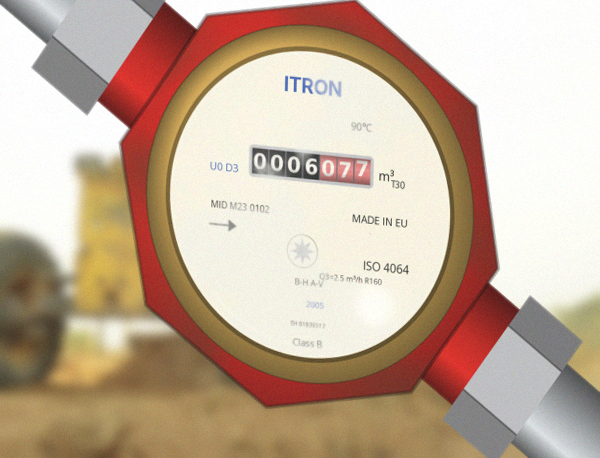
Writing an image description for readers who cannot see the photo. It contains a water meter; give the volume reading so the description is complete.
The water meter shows 6.077 m³
